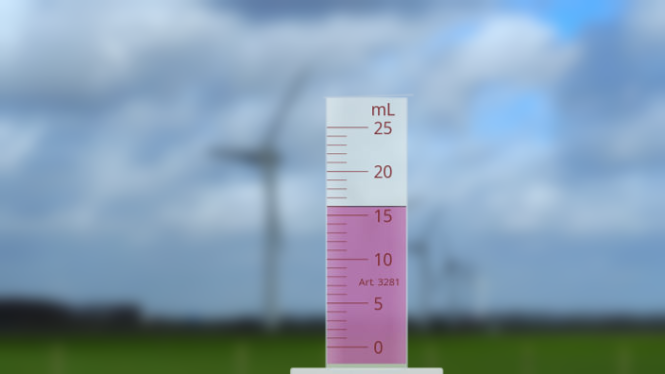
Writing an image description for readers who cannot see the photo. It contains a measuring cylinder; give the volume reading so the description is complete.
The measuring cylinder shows 16 mL
